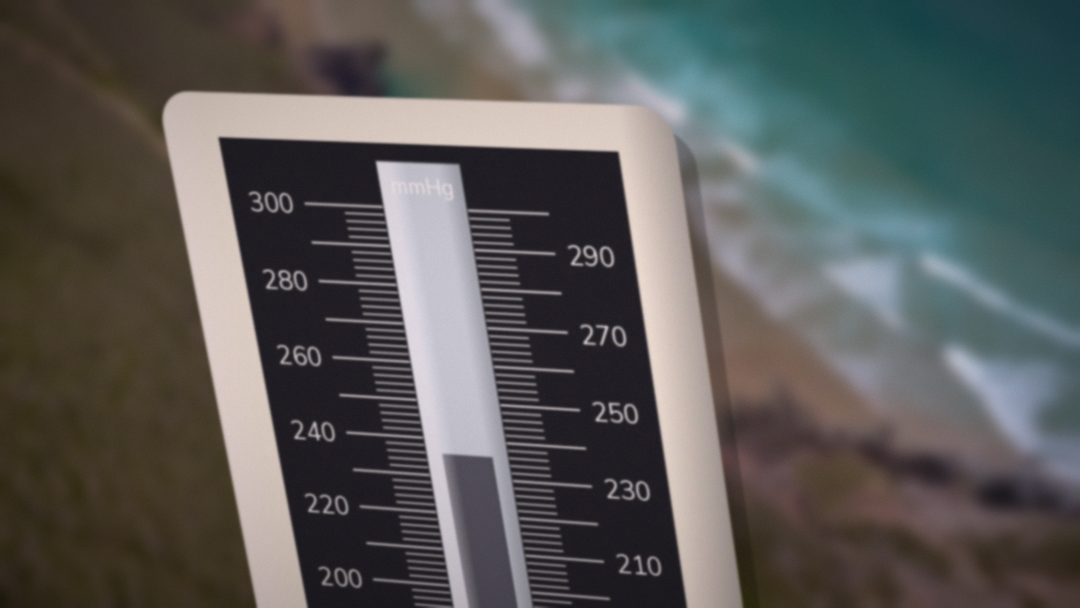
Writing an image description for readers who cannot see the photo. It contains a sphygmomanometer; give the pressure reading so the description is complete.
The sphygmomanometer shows 236 mmHg
